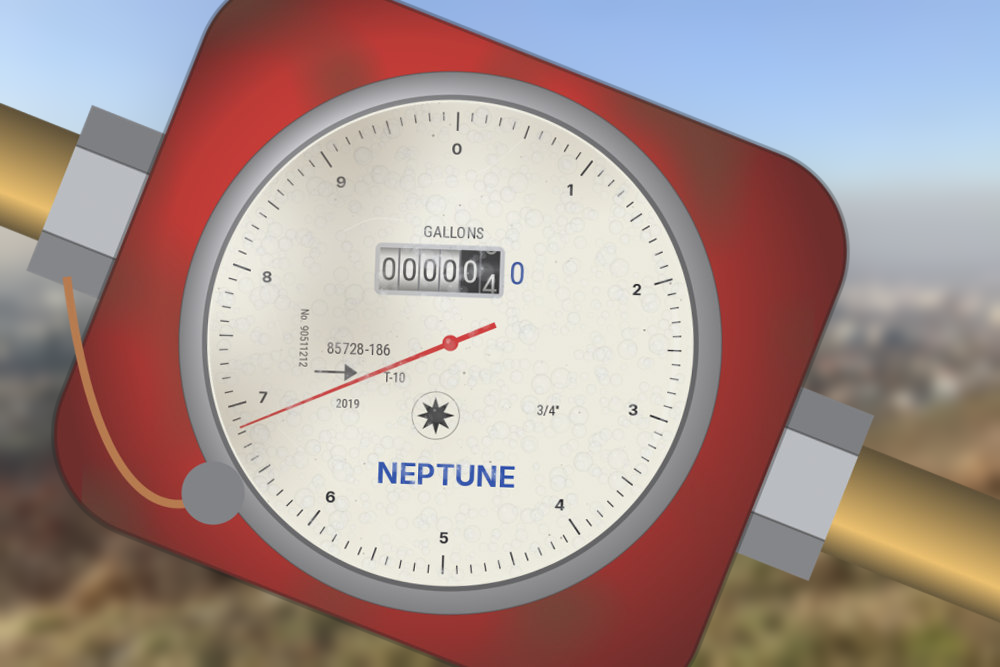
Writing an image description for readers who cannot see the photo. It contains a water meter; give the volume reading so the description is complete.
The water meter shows 36.8 gal
